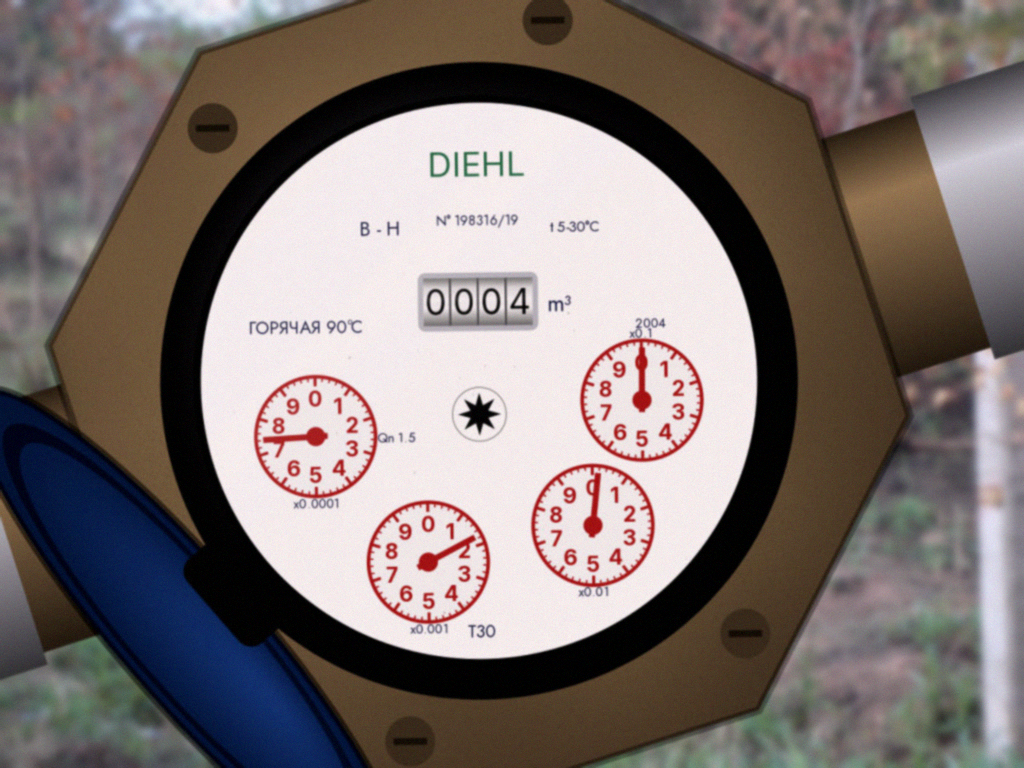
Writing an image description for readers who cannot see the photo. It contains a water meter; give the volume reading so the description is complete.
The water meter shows 4.0017 m³
